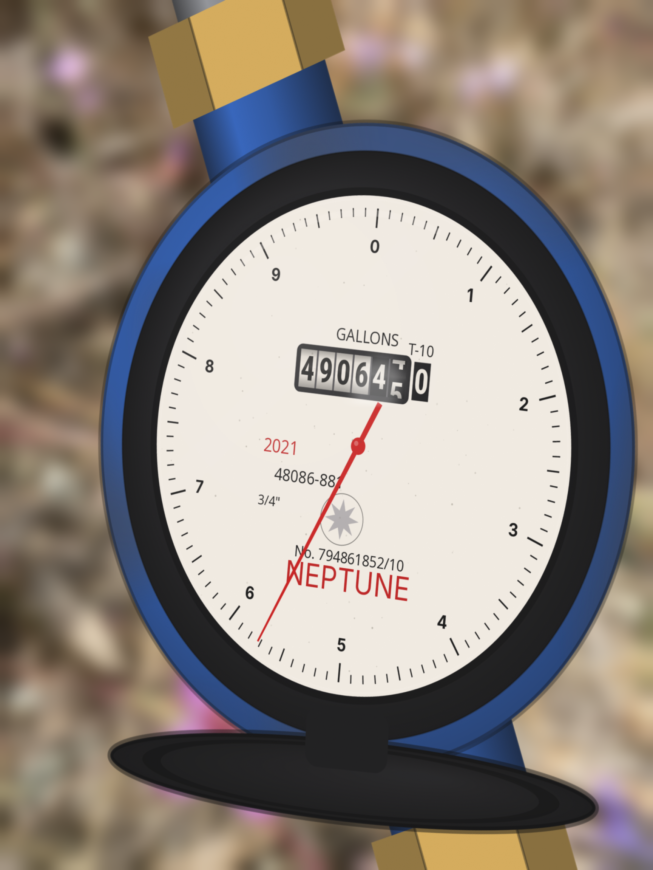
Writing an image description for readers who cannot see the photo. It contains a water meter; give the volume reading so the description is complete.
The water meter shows 4906445.7 gal
